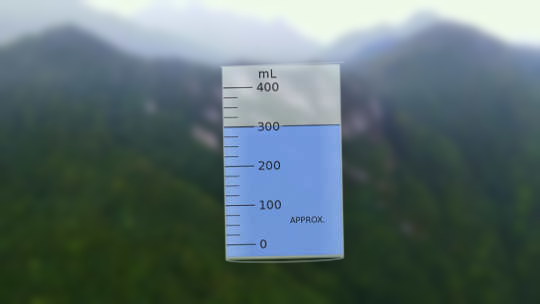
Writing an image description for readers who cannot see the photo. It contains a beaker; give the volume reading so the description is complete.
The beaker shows 300 mL
